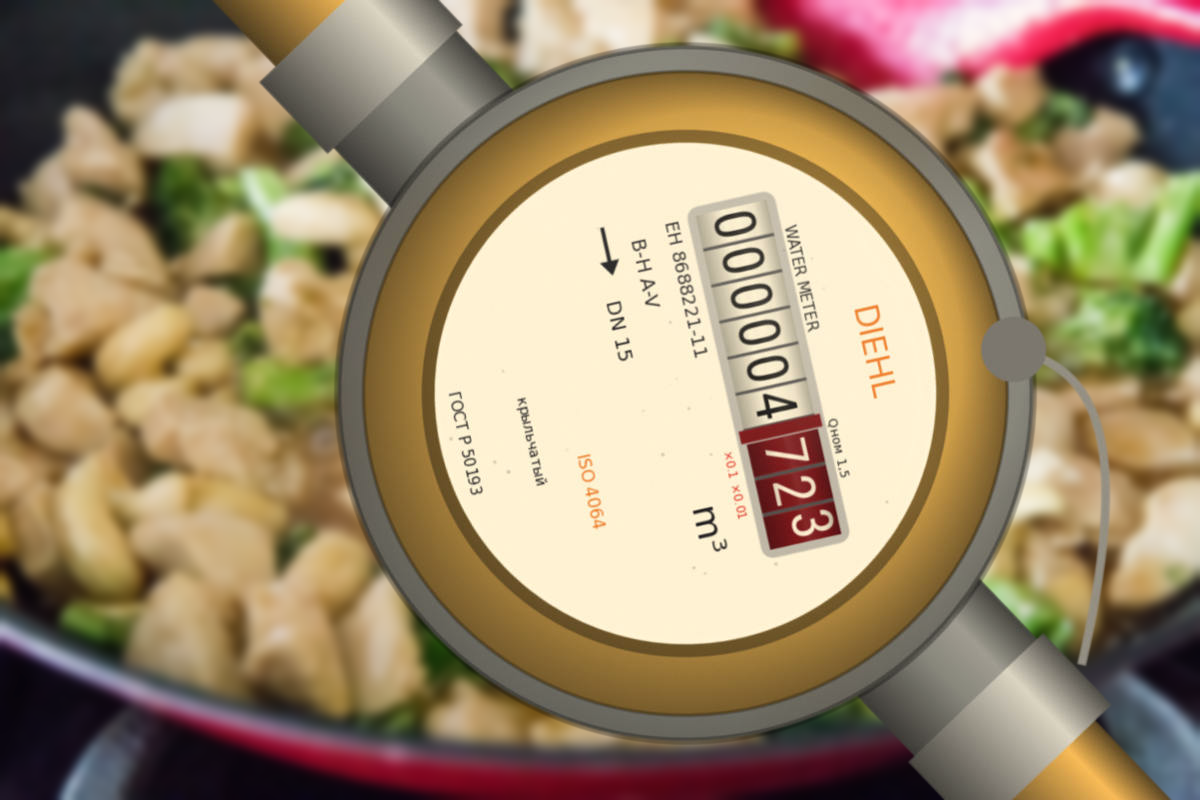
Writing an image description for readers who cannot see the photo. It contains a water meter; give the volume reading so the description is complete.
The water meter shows 4.723 m³
